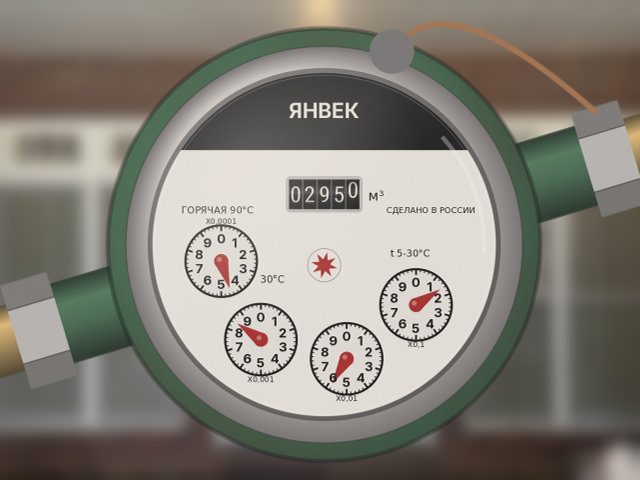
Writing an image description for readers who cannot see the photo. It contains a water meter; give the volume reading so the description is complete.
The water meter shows 2950.1584 m³
